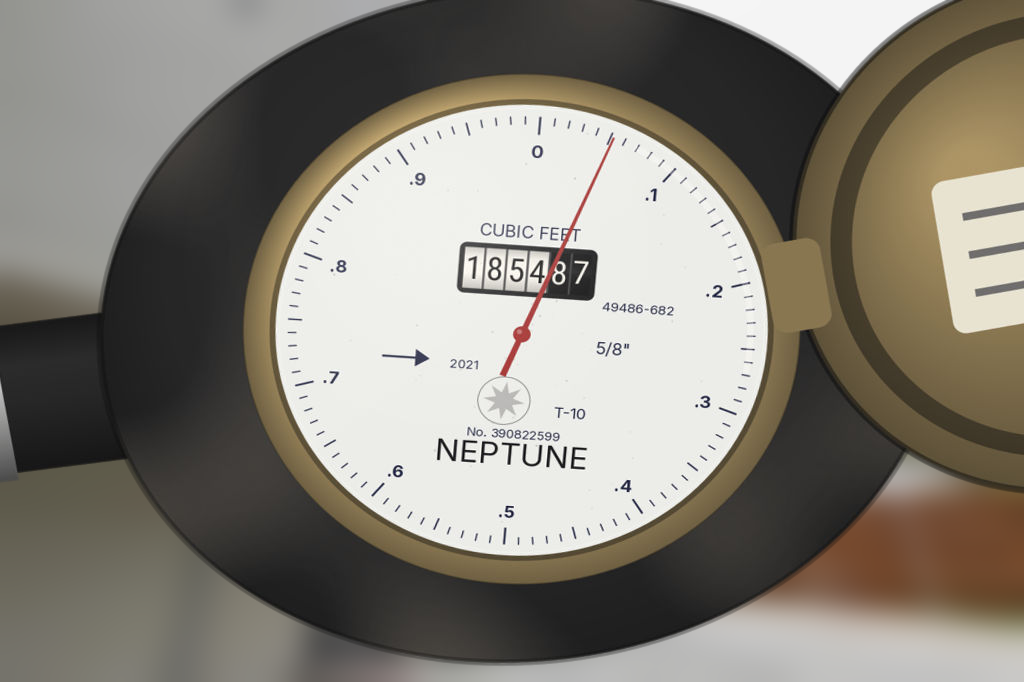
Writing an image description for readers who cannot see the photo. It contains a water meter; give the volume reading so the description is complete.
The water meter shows 185487.05 ft³
